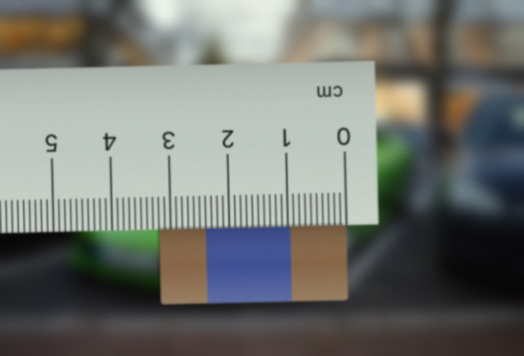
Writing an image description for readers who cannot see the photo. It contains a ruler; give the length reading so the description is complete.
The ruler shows 3.2 cm
